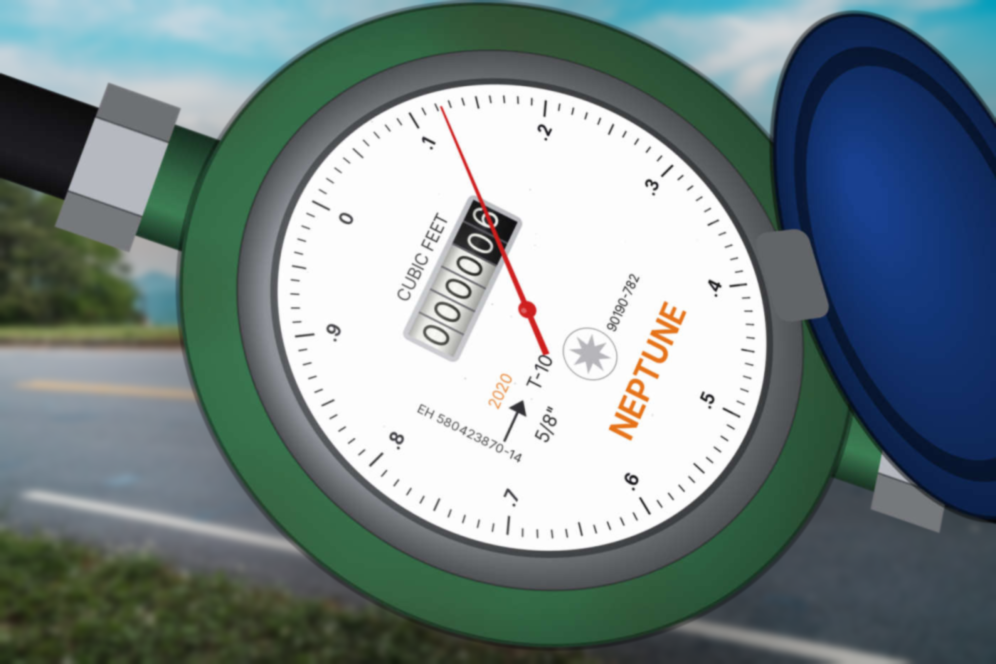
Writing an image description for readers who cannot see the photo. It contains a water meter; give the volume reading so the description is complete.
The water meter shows 6.12 ft³
